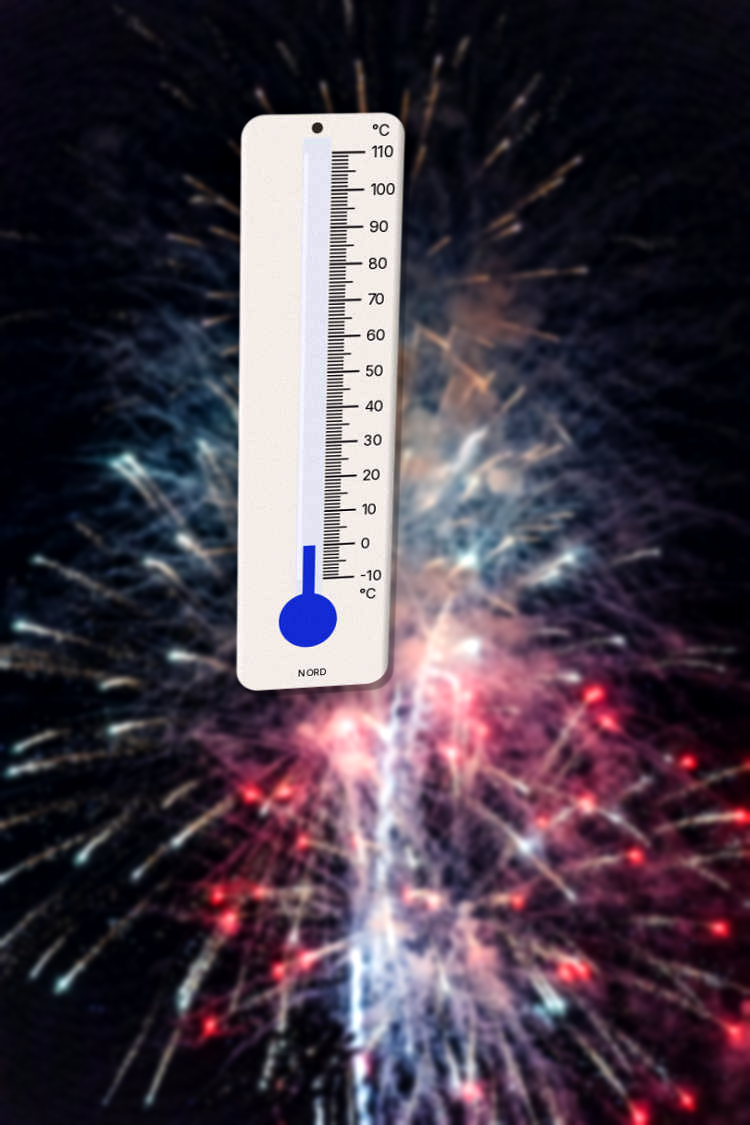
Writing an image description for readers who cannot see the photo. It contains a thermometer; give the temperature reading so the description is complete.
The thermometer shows 0 °C
